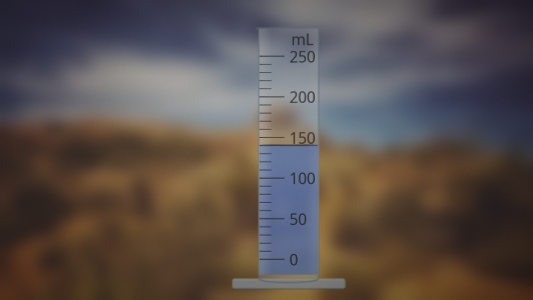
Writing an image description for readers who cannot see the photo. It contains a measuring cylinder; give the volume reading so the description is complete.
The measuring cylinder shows 140 mL
